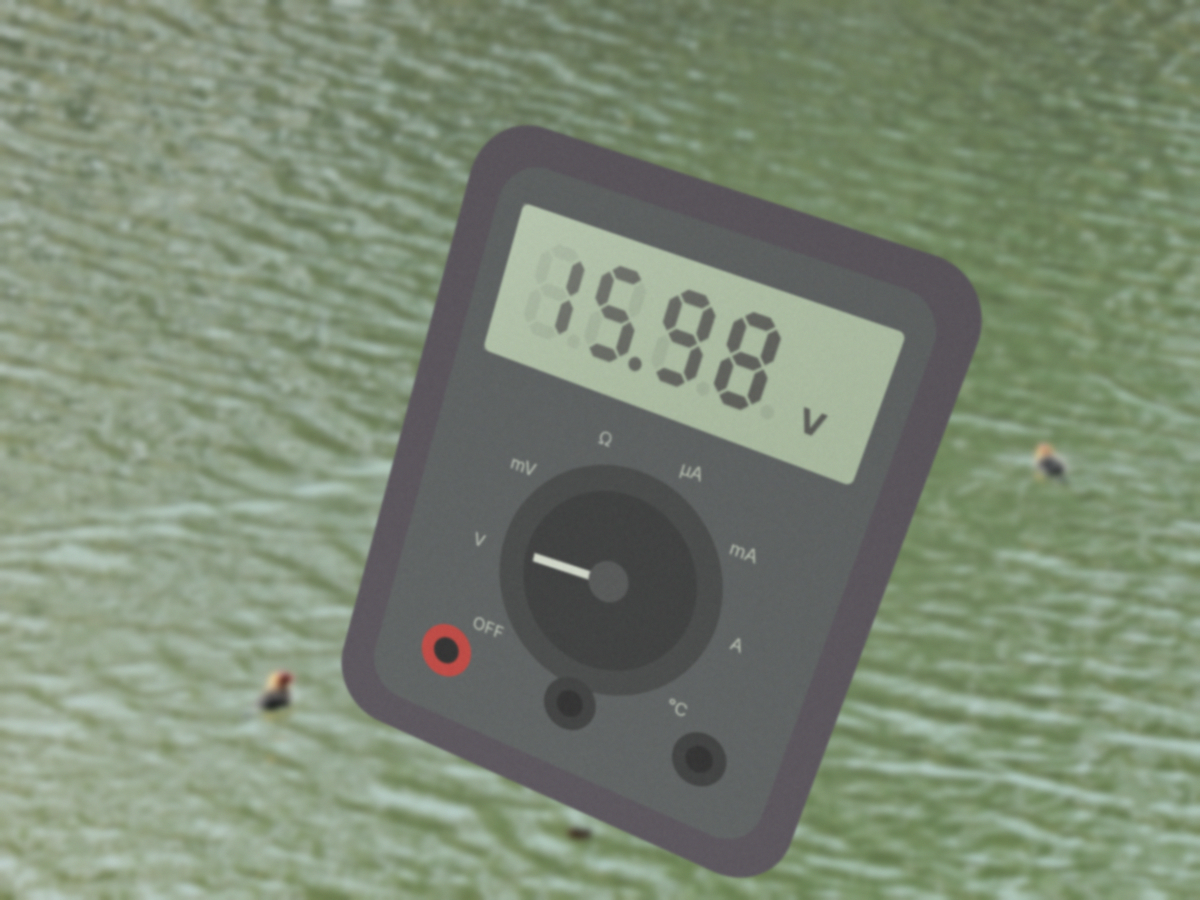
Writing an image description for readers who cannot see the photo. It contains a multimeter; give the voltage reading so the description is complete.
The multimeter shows 15.98 V
